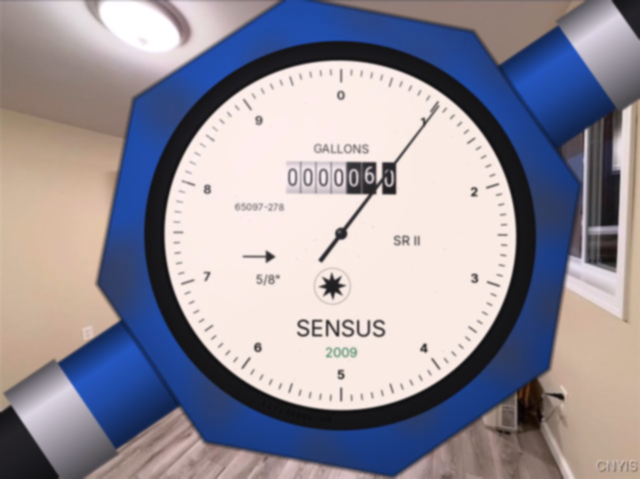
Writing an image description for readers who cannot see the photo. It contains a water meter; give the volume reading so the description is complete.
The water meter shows 61.0 gal
